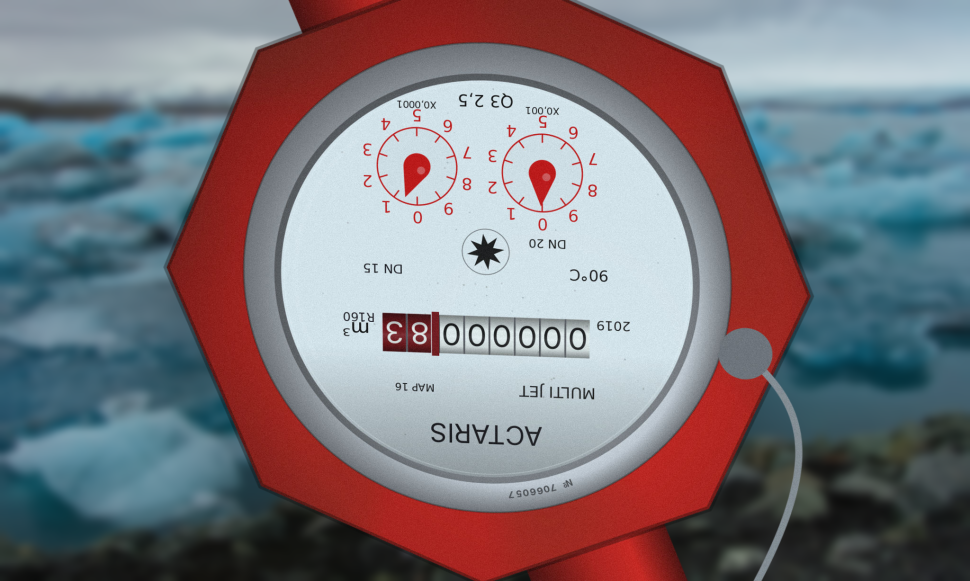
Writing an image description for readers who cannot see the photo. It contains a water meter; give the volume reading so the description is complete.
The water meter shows 0.8300 m³
